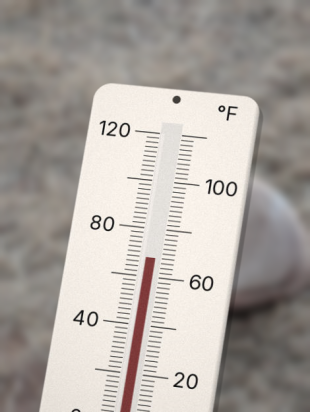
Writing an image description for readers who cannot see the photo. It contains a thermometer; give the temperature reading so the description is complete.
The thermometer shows 68 °F
